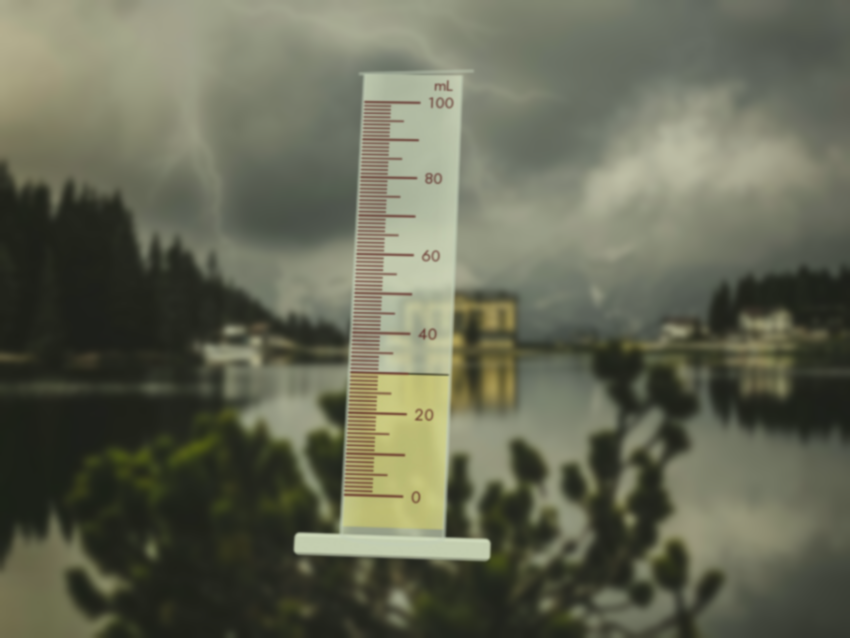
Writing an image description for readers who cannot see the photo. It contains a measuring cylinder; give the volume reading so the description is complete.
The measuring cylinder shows 30 mL
